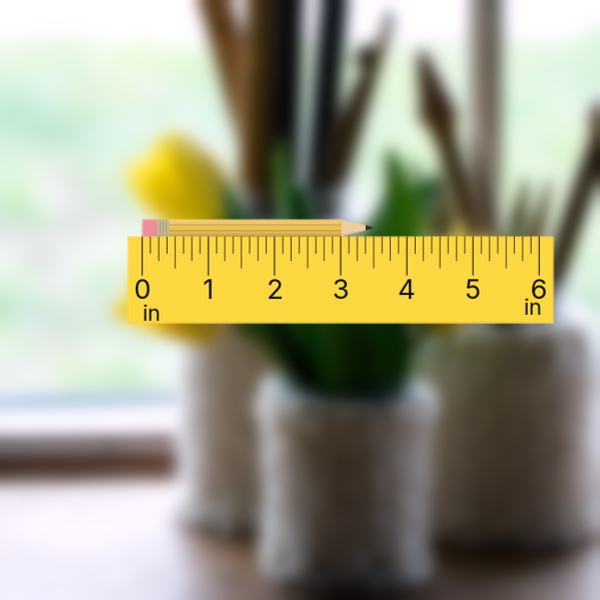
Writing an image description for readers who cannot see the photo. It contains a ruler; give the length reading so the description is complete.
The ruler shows 3.5 in
